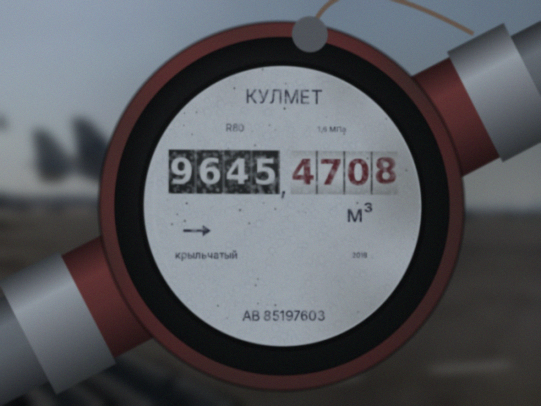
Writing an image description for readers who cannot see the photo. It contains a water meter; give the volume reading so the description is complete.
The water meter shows 9645.4708 m³
